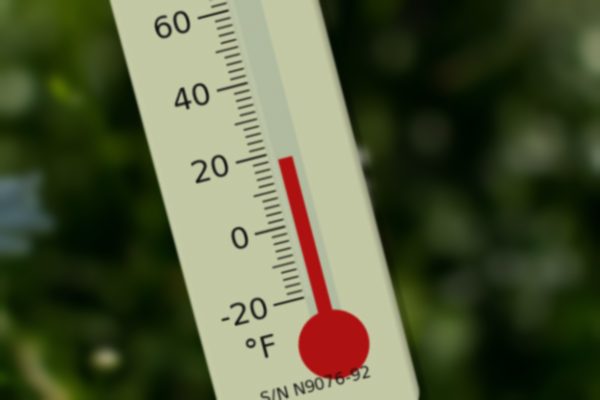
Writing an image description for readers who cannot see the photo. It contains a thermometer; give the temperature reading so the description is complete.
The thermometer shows 18 °F
